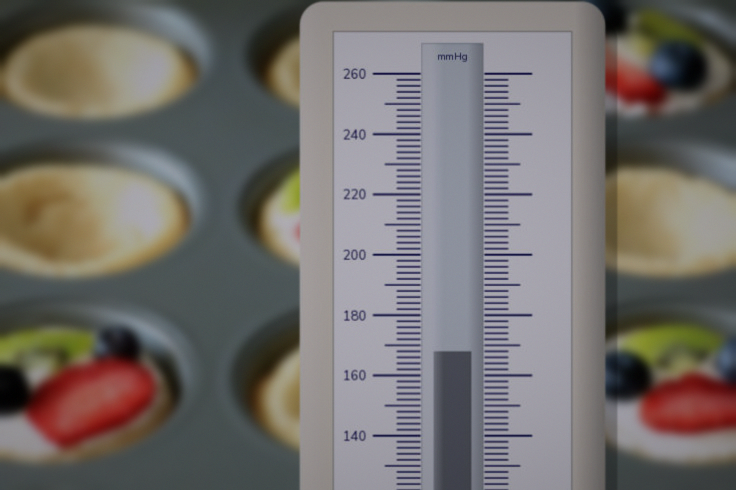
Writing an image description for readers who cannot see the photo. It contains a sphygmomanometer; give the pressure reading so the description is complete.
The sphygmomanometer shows 168 mmHg
